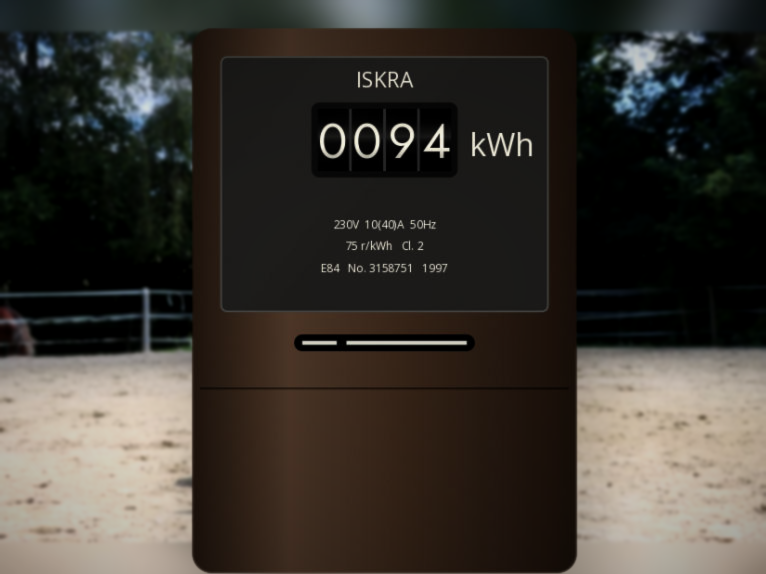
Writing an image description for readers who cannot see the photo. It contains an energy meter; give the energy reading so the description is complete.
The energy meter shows 94 kWh
